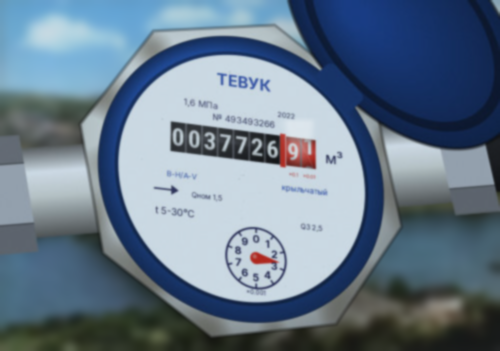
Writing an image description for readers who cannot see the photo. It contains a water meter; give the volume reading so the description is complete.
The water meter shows 37726.912 m³
